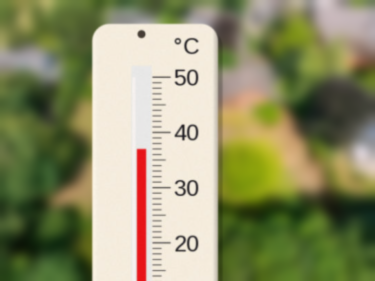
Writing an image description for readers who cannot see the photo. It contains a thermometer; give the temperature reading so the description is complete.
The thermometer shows 37 °C
